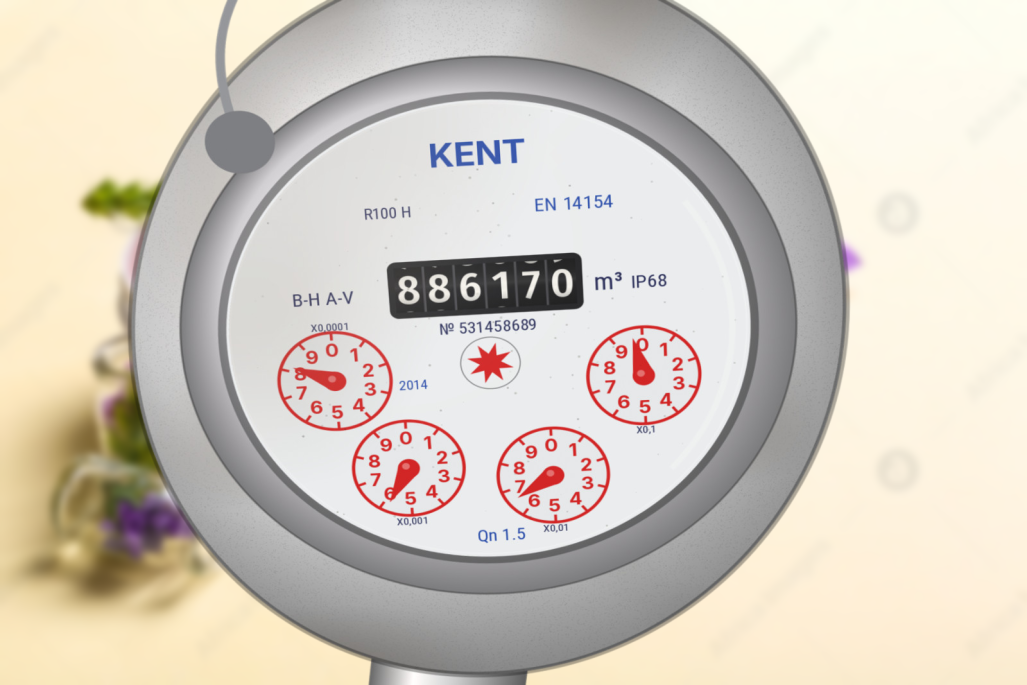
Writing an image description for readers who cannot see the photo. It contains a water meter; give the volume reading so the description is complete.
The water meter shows 886169.9658 m³
